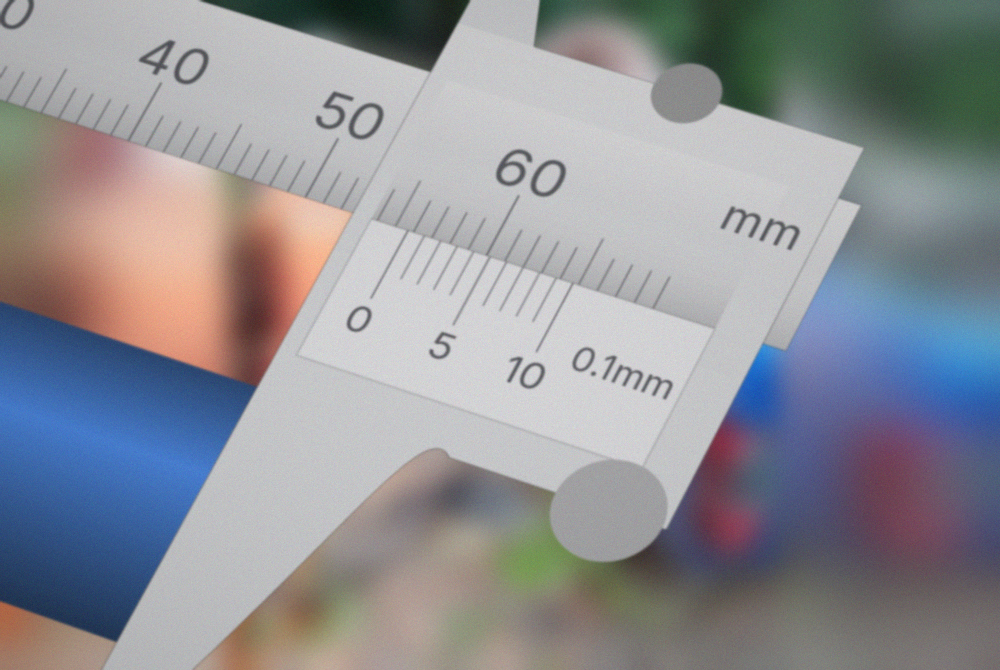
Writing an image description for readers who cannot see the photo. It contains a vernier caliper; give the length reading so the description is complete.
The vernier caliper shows 55.7 mm
